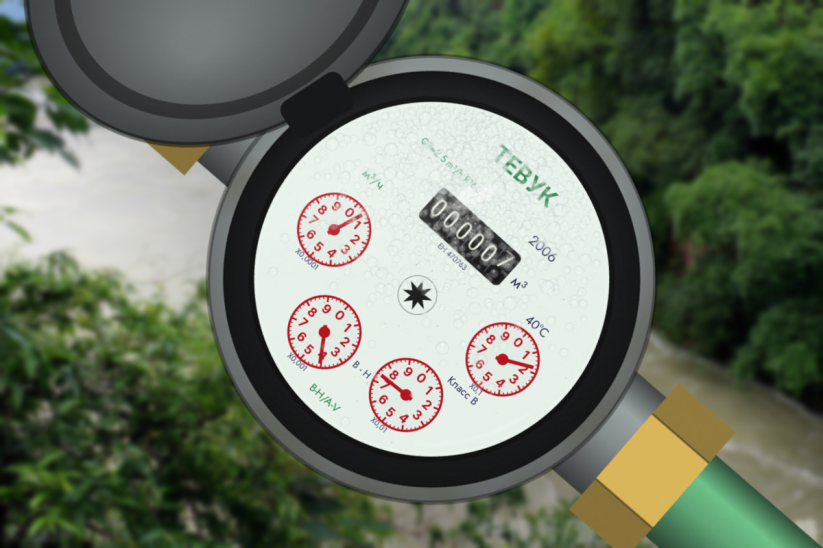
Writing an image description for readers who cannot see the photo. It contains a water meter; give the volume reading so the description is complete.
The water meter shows 7.1740 m³
